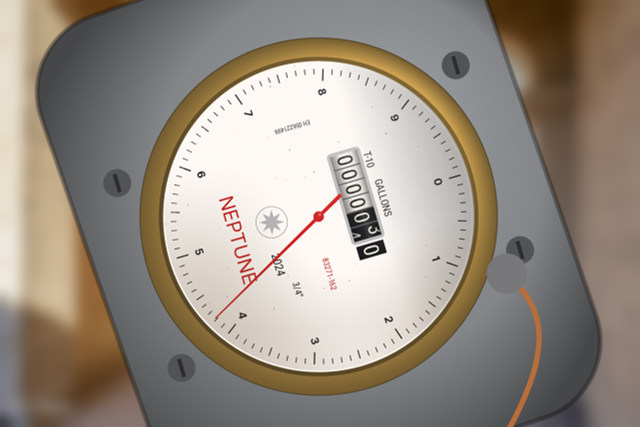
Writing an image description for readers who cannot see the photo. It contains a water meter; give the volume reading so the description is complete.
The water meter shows 34.2 gal
